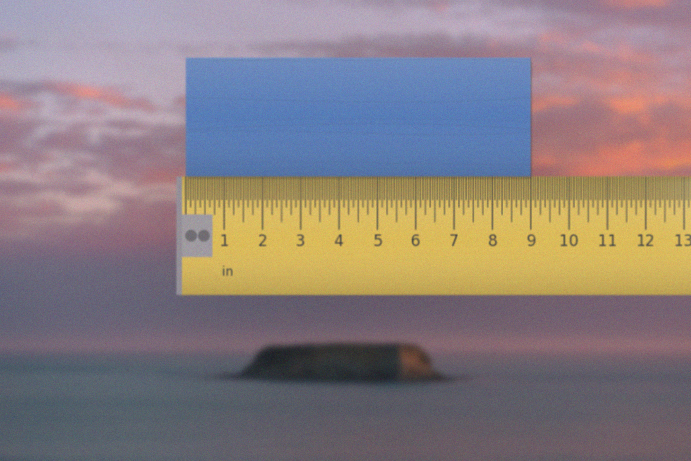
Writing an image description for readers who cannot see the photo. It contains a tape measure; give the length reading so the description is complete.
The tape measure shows 9 in
